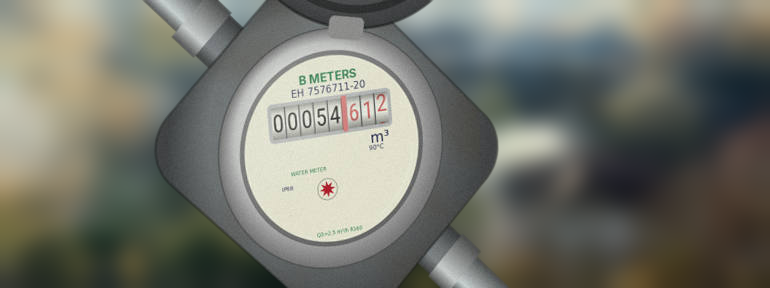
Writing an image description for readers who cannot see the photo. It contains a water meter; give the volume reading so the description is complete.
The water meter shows 54.612 m³
